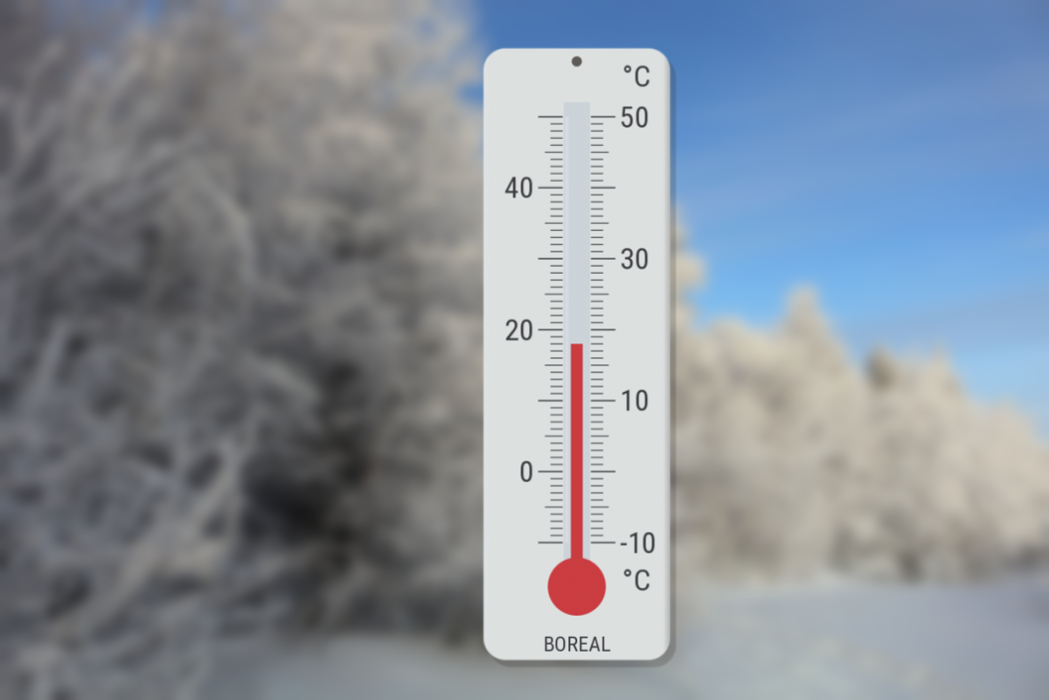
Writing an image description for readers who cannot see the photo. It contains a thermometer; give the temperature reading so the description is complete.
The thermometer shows 18 °C
